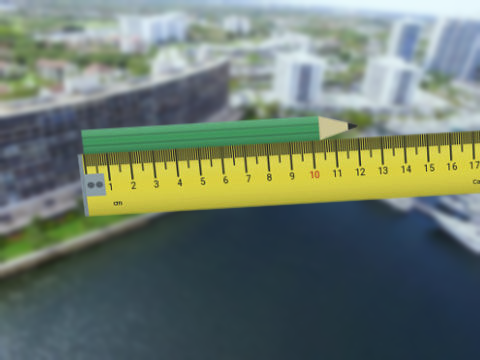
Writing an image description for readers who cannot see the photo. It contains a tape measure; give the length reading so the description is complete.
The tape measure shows 12 cm
